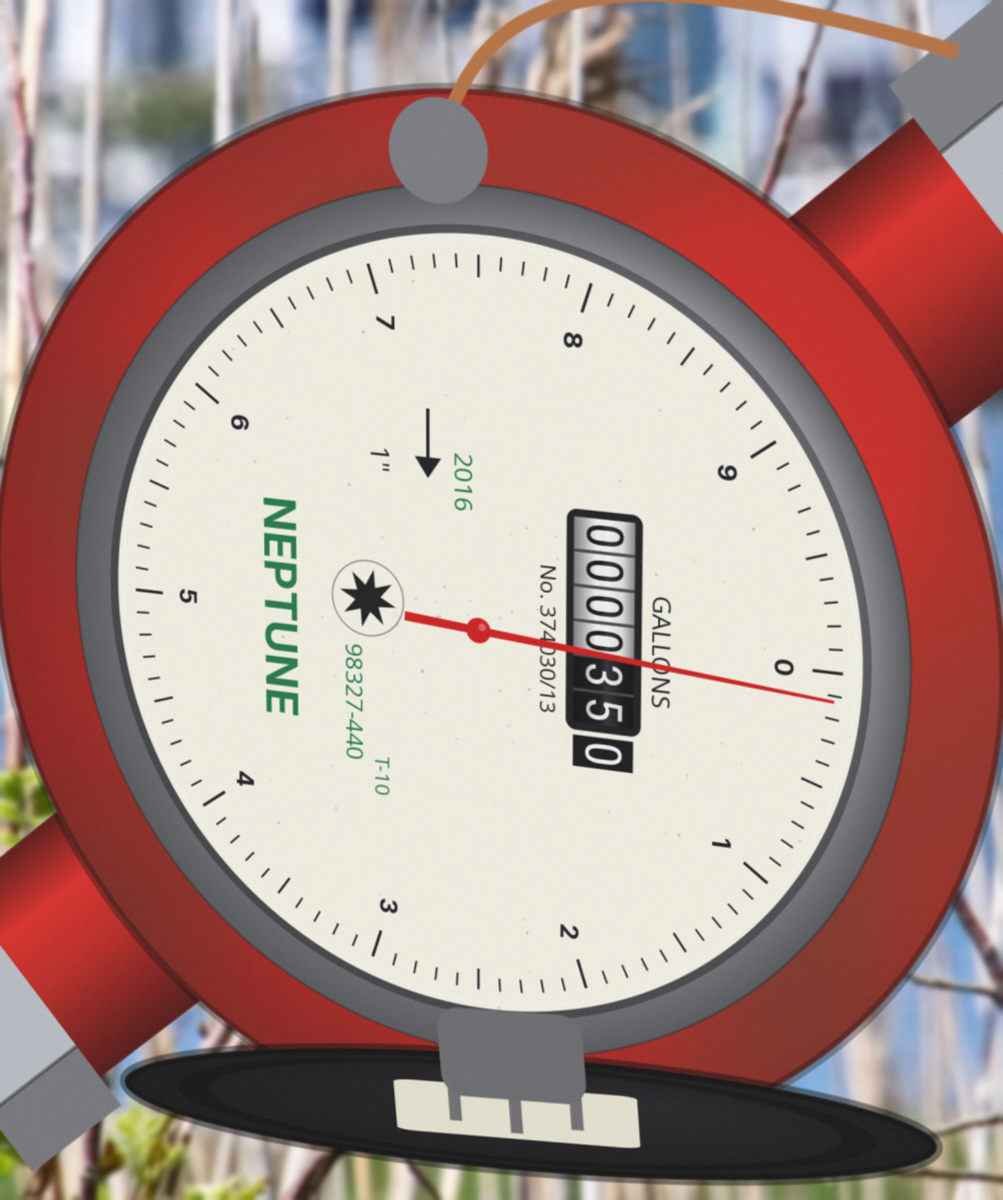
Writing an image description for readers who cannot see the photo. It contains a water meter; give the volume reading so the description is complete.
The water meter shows 350.1 gal
